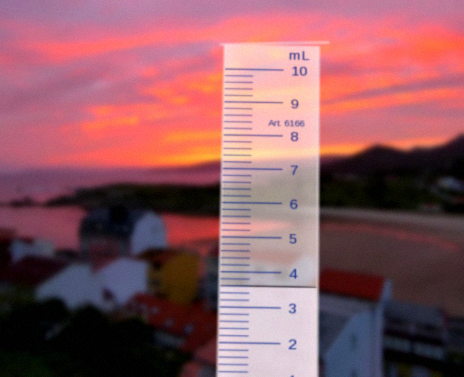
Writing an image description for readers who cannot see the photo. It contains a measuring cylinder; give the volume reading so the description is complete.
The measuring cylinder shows 3.6 mL
